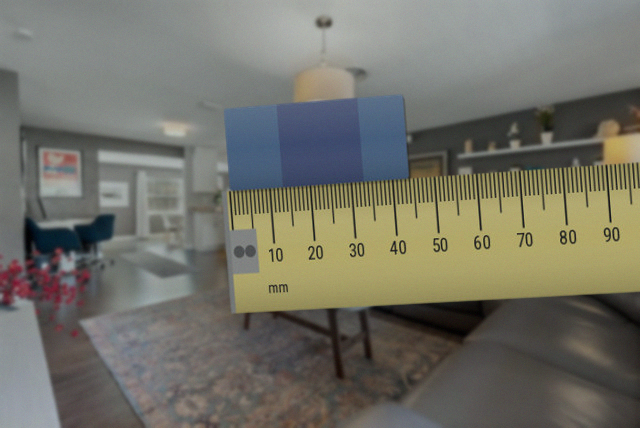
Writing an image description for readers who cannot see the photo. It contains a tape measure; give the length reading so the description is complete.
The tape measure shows 44 mm
